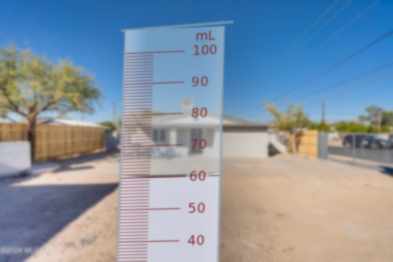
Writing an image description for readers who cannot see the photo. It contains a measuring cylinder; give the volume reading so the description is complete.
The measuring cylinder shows 60 mL
